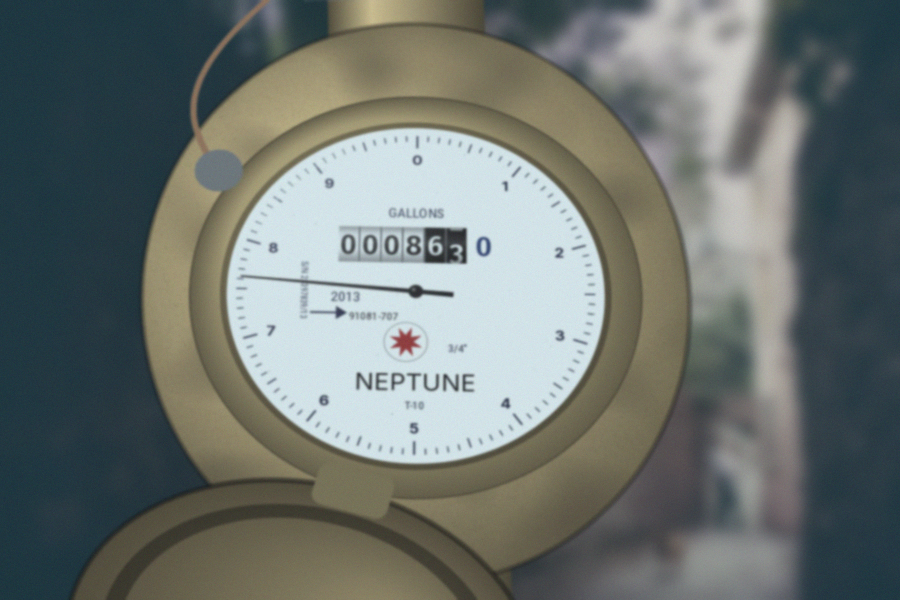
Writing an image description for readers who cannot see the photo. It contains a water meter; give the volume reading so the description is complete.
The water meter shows 8627.6 gal
